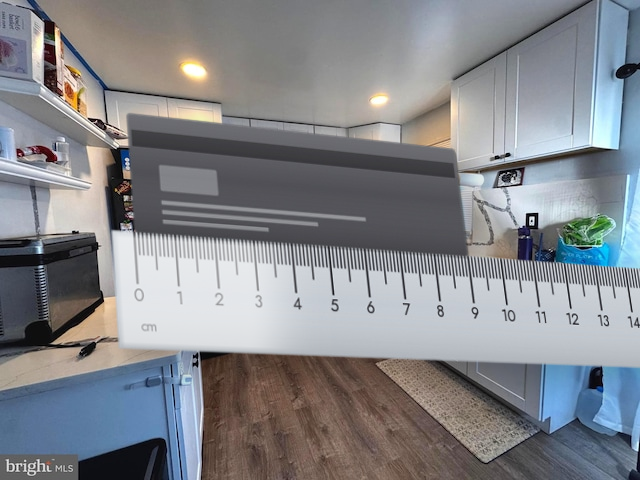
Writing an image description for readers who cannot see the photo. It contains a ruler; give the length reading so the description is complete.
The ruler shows 9 cm
